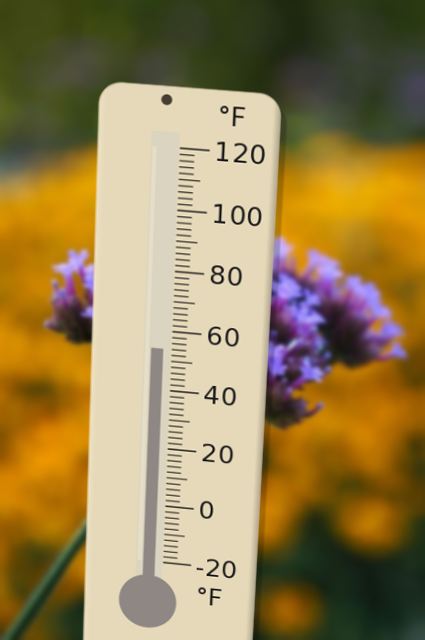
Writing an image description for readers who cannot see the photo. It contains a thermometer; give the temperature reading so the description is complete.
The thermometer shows 54 °F
